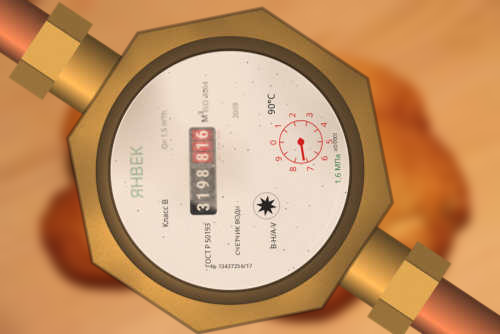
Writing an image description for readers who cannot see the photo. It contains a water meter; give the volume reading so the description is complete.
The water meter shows 3198.8167 m³
